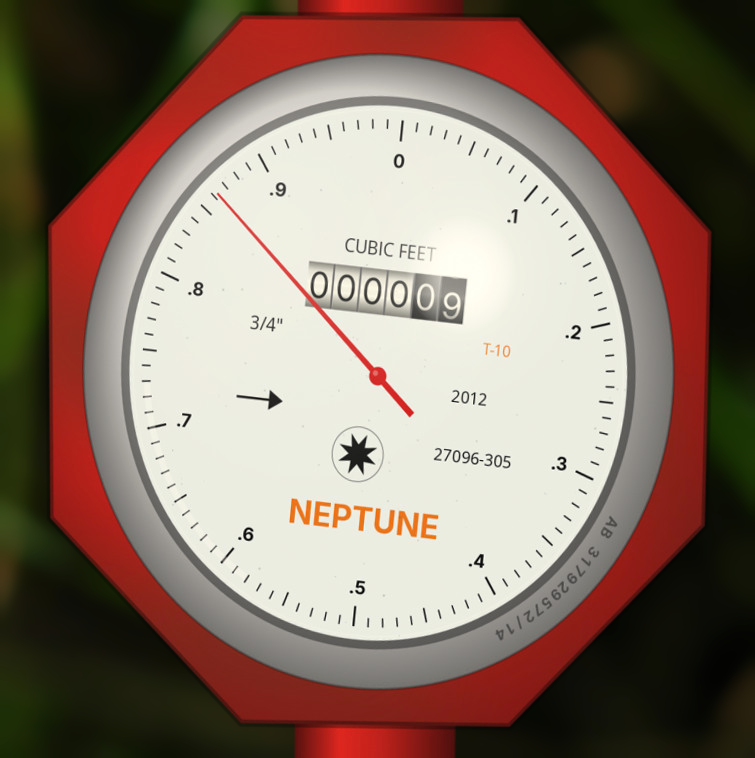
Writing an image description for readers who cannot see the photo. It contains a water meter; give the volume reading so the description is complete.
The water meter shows 8.86 ft³
